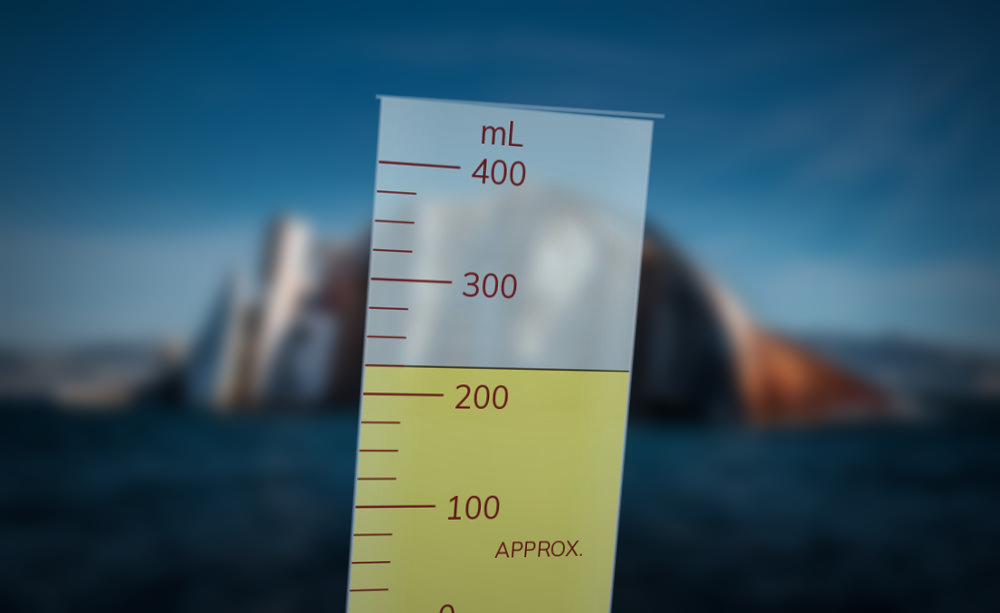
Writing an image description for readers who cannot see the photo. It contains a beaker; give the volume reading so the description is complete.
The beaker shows 225 mL
